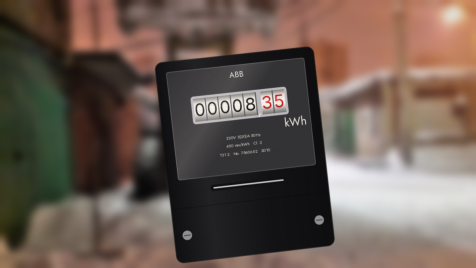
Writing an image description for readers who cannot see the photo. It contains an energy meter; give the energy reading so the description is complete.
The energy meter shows 8.35 kWh
